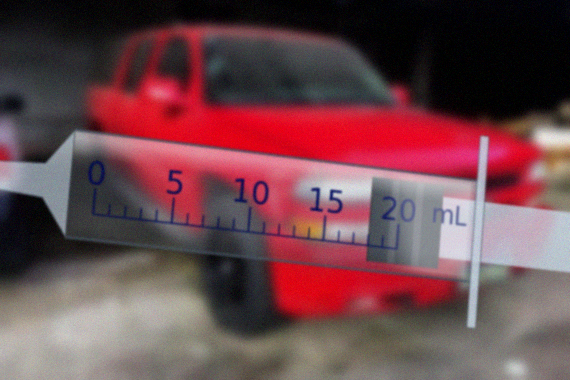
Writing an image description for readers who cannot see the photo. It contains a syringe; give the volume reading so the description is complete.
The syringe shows 18 mL
